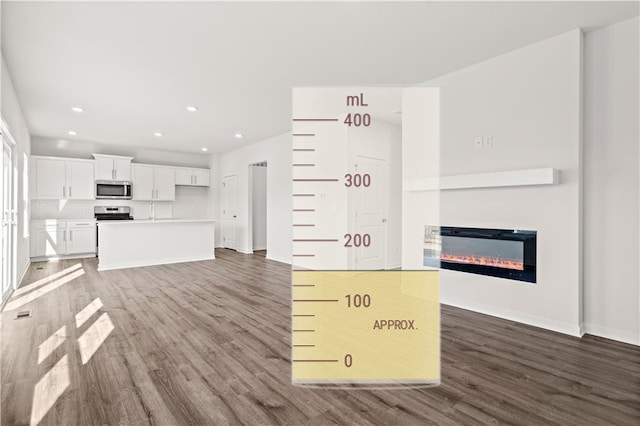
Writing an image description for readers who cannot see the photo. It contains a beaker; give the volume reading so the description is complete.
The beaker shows 150 mL
